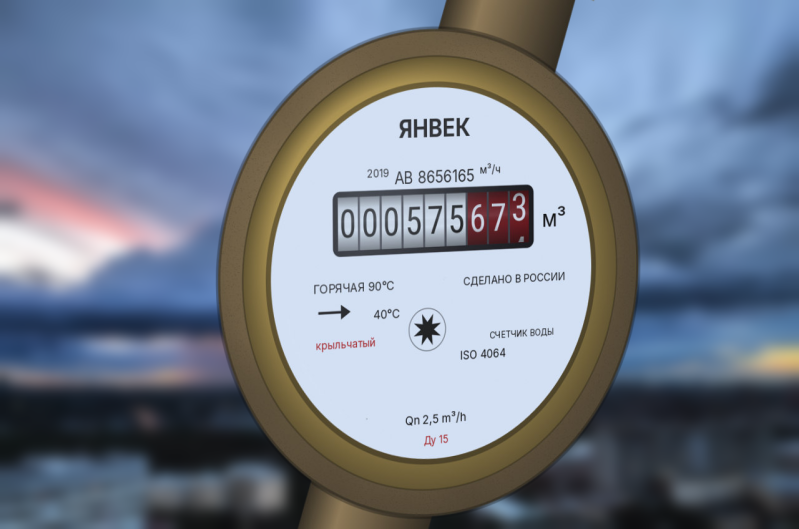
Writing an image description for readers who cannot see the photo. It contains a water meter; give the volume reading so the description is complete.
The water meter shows 575.673 m³
